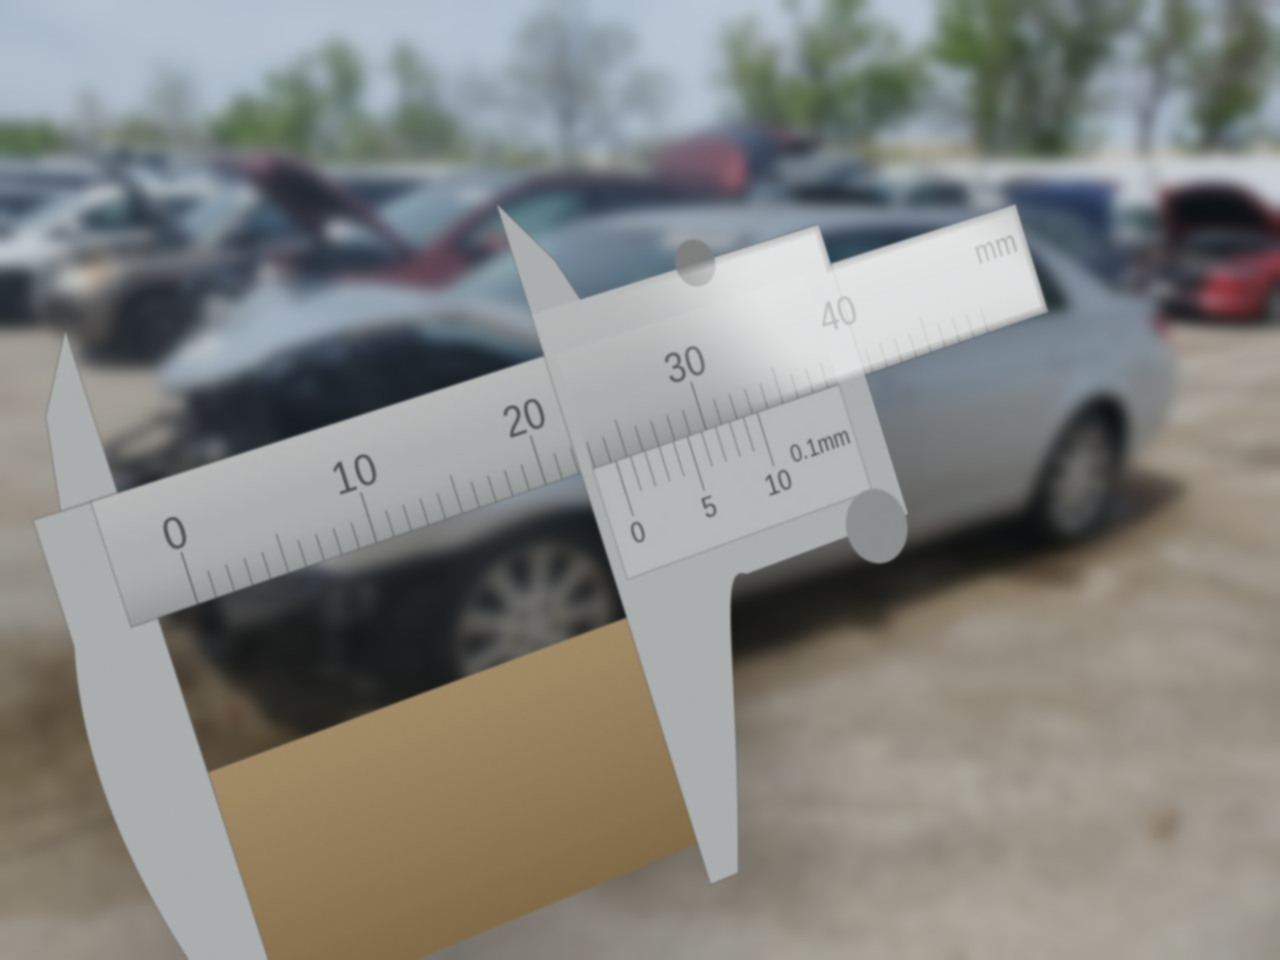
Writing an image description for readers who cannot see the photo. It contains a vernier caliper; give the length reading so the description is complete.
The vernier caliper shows 24.3 mm
